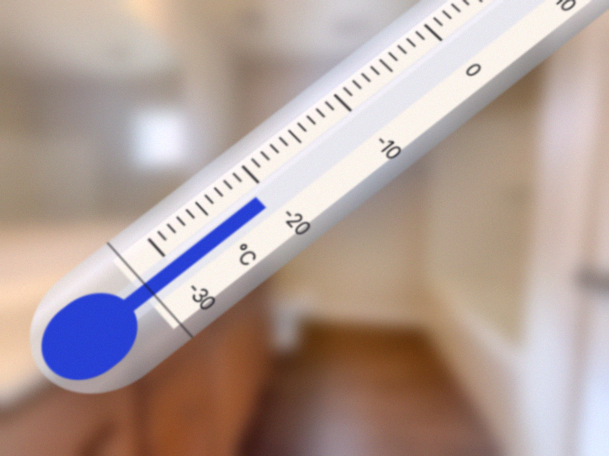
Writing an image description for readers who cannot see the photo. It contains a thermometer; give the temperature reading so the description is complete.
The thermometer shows -21 °C
